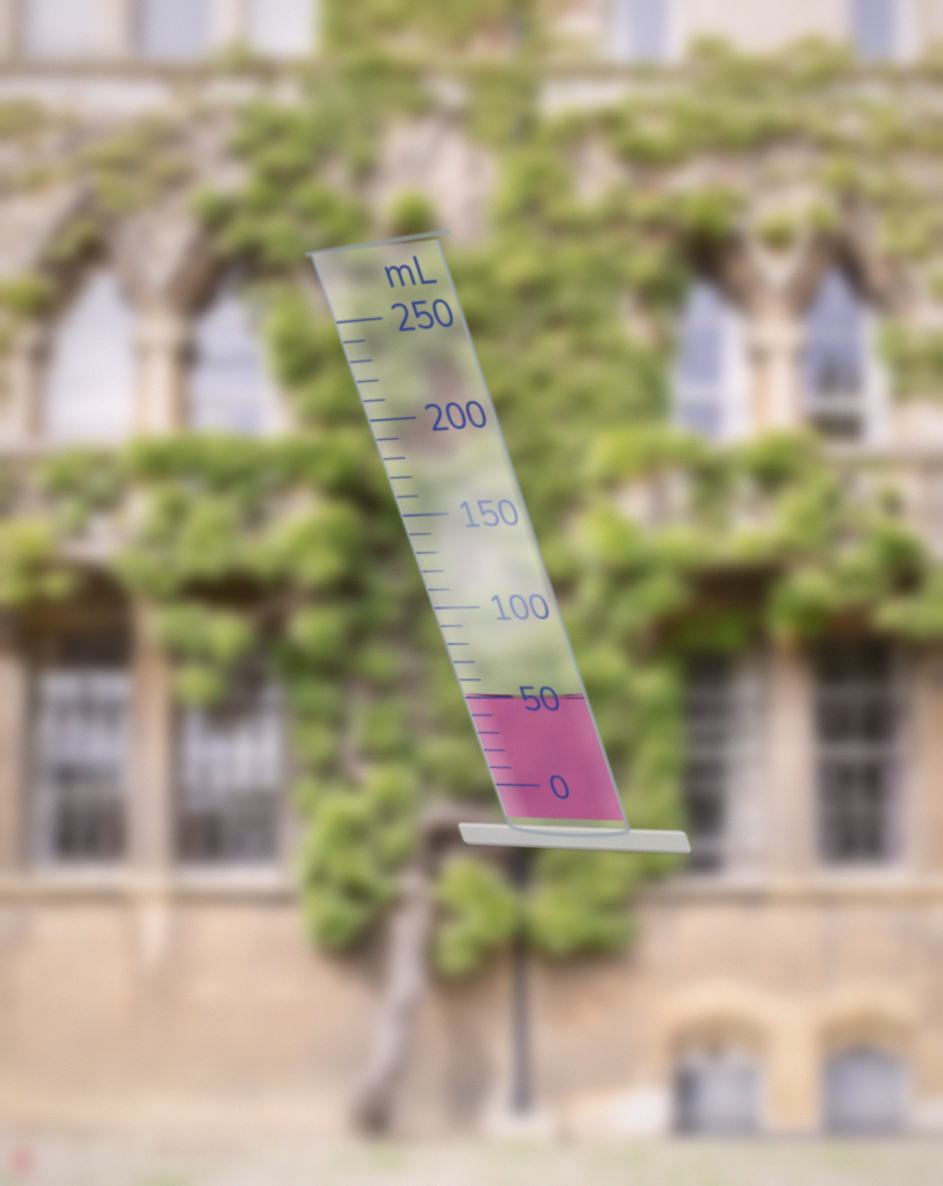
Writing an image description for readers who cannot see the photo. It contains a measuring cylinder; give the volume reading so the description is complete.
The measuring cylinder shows 50 mL
